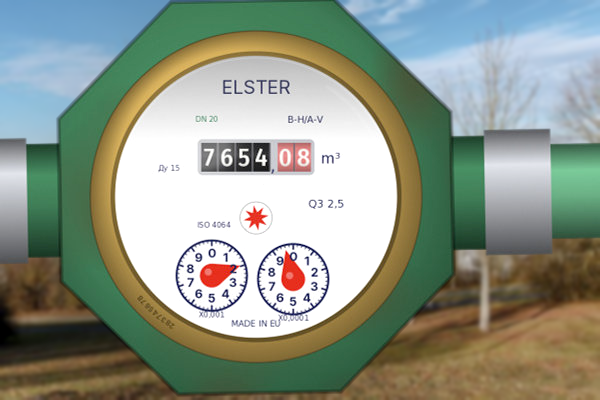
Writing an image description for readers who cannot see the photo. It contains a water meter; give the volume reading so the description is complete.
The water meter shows 7654.0819 m³
